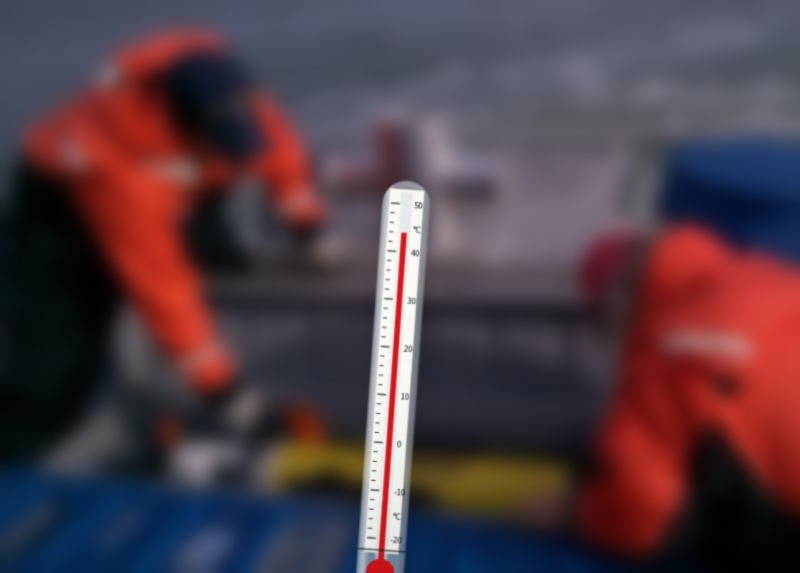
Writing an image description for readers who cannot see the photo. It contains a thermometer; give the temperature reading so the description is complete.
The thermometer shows 44 °C
